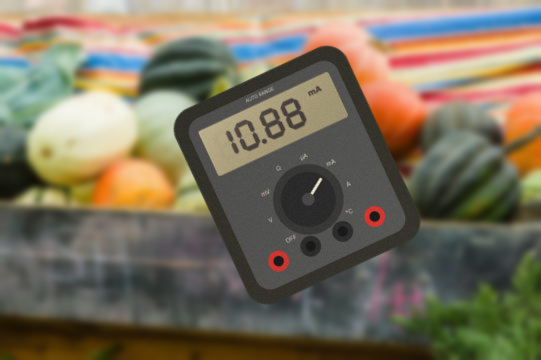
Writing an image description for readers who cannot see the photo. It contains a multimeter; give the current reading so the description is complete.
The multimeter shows 10.88 mA
